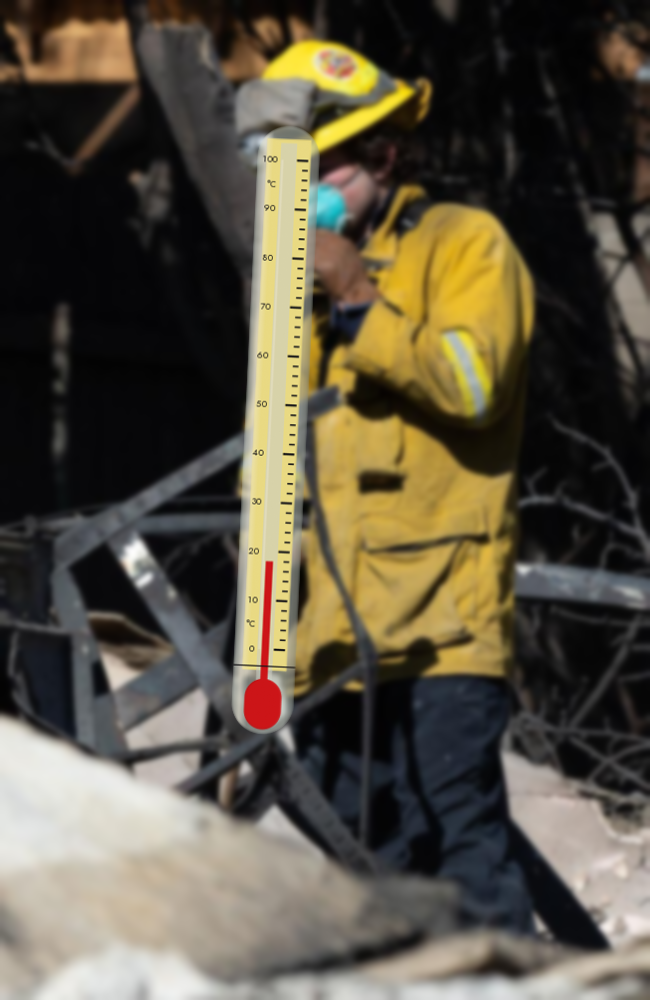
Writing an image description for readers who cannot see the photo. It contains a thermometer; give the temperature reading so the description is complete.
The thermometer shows 18 °C
